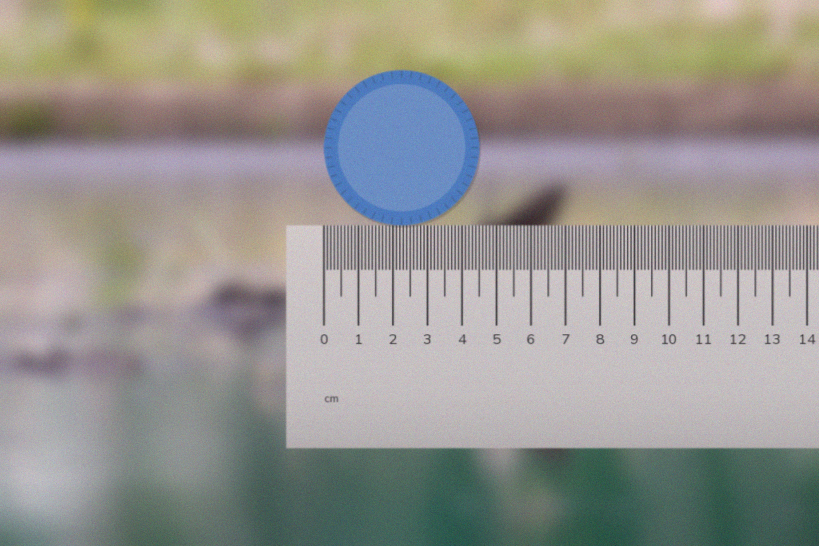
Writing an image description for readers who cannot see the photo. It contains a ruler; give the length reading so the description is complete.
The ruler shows 4.5 cm
